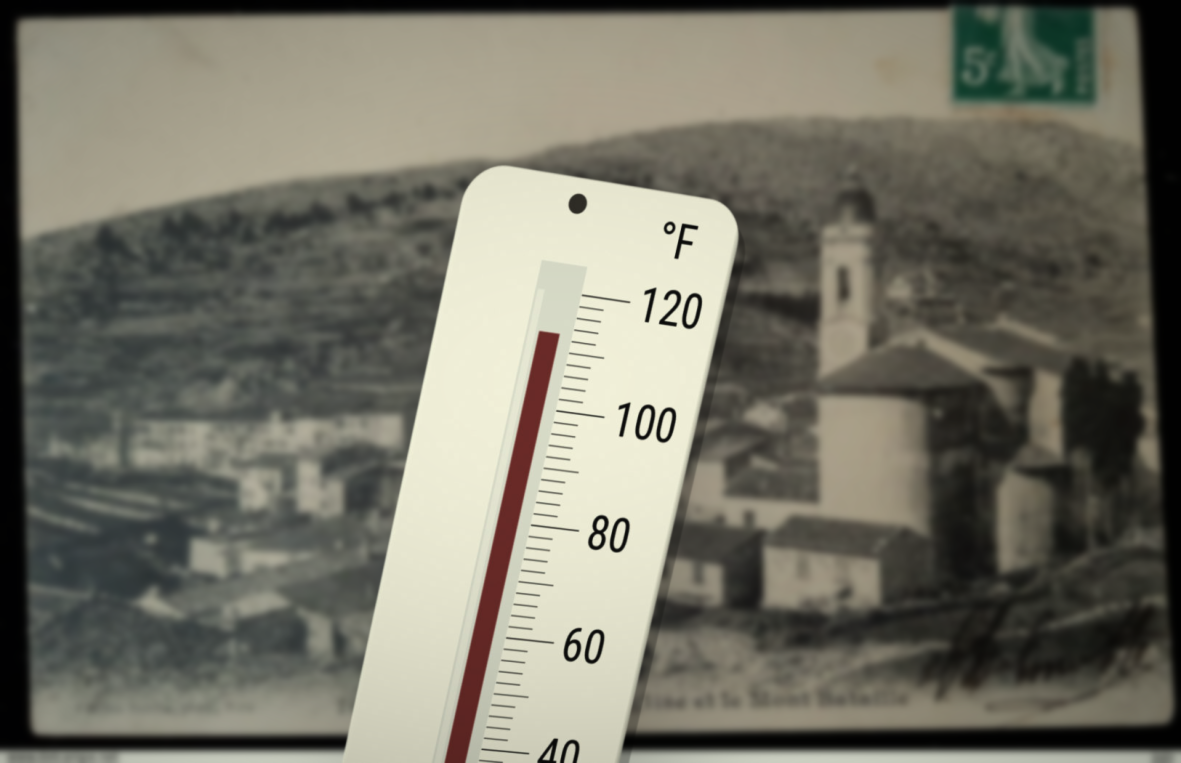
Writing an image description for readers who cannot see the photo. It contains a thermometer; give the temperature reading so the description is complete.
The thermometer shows 113 °F
